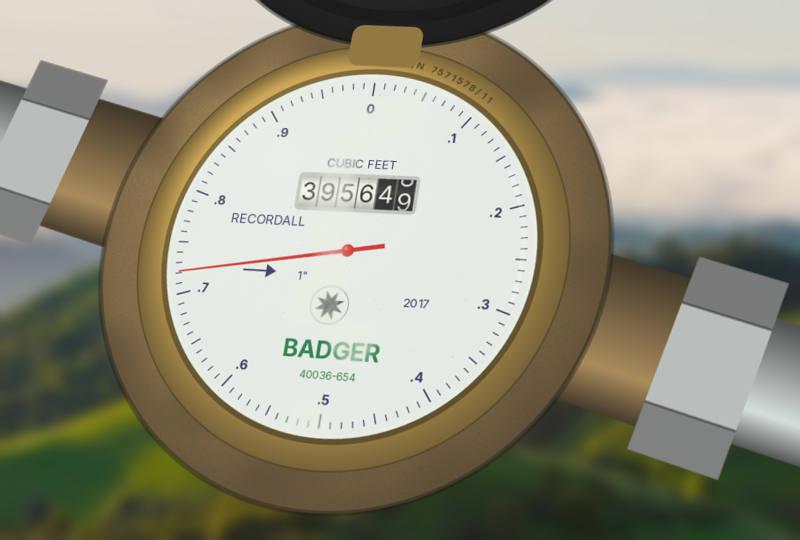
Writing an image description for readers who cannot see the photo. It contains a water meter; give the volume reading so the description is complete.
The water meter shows 395648.72 ft³
